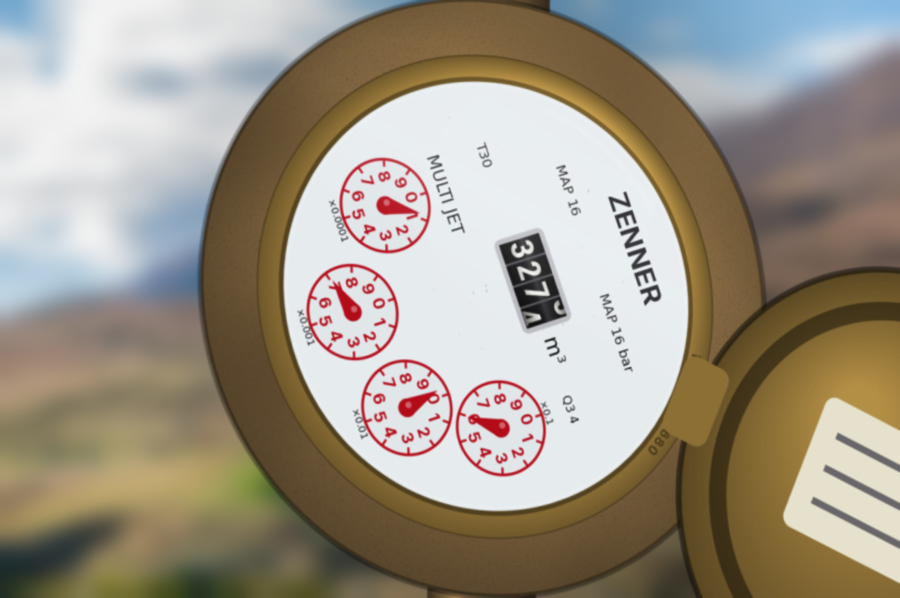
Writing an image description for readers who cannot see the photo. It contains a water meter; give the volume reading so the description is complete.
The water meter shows 3273.5970 m³
